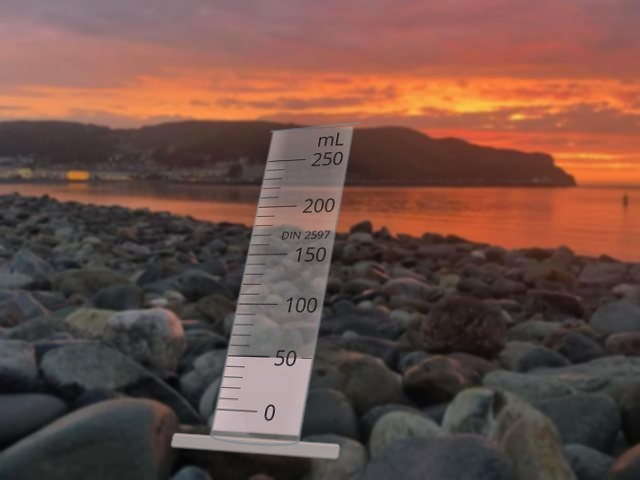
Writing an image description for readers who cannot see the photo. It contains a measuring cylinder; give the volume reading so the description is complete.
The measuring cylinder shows 50 mL
